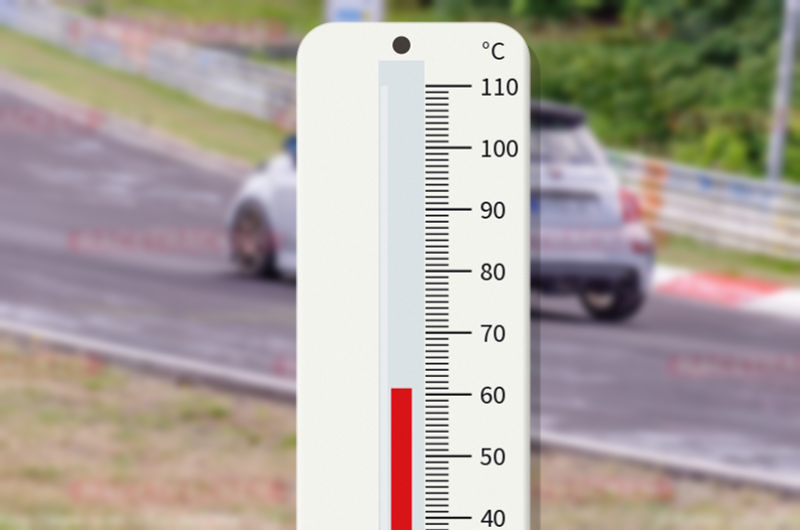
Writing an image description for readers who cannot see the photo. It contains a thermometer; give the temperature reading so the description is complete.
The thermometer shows 61 °C
